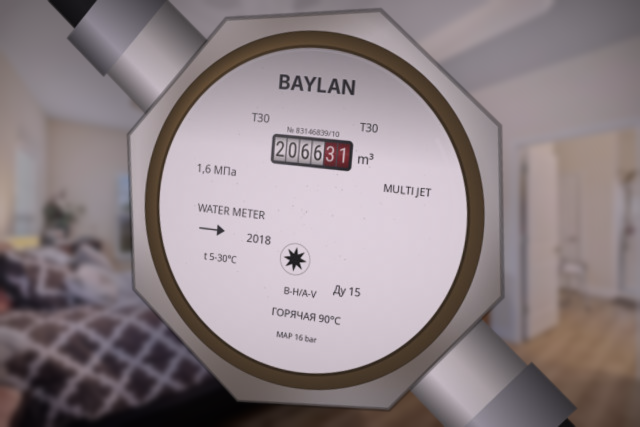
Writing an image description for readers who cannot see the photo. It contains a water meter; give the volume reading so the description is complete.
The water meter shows 2066.31 m³
